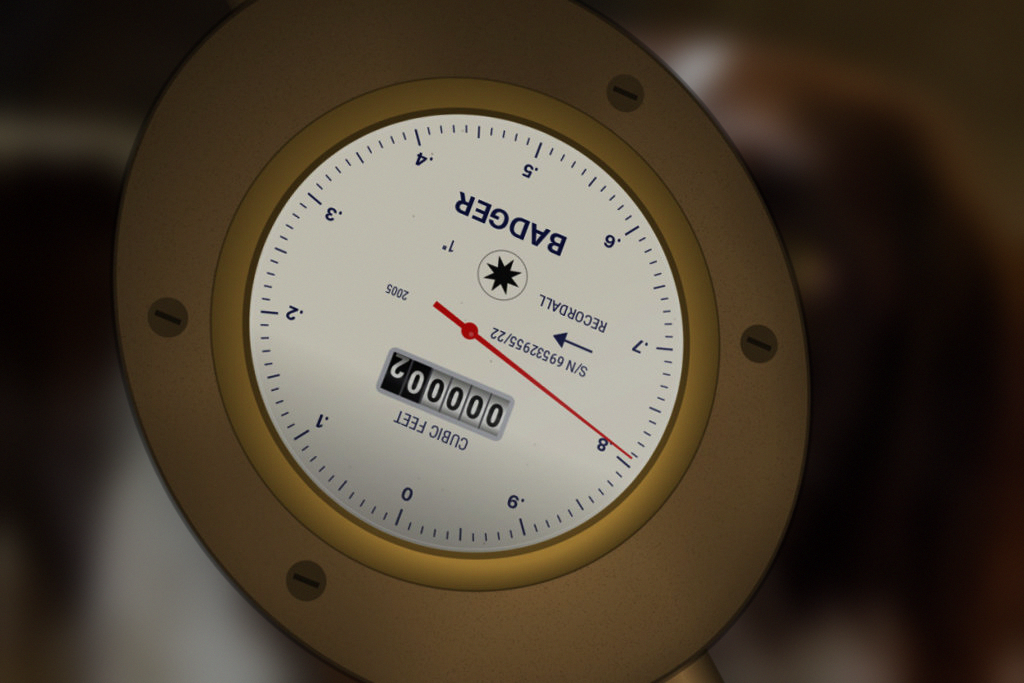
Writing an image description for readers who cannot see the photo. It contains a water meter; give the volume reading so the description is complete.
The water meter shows 1.79 ft³
